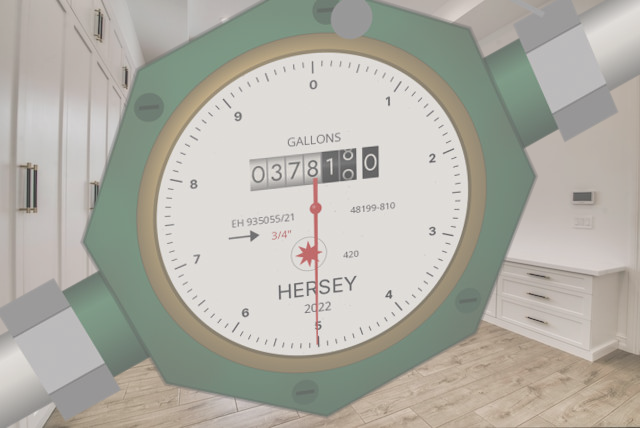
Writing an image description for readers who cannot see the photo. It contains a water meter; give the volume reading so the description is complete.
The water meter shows 378185.0 gal
